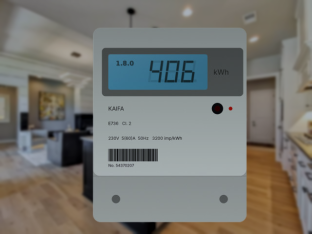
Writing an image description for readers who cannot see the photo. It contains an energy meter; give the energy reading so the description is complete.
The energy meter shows 406 kWh
